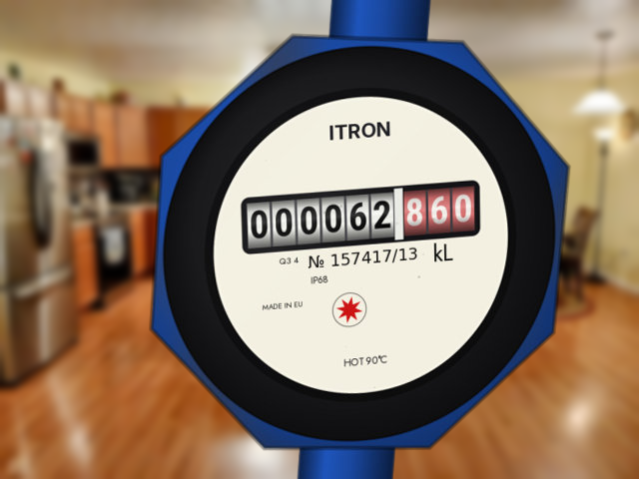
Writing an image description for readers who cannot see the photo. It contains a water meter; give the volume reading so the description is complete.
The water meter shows 62.860 kL
